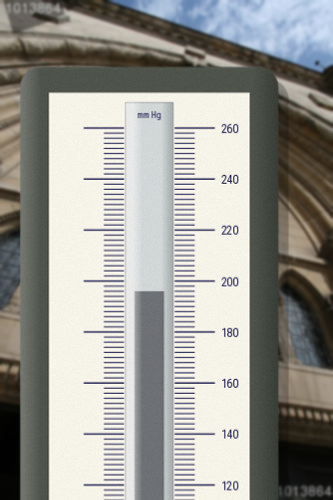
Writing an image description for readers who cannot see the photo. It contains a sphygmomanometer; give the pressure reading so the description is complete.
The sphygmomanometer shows 196 mmHg
